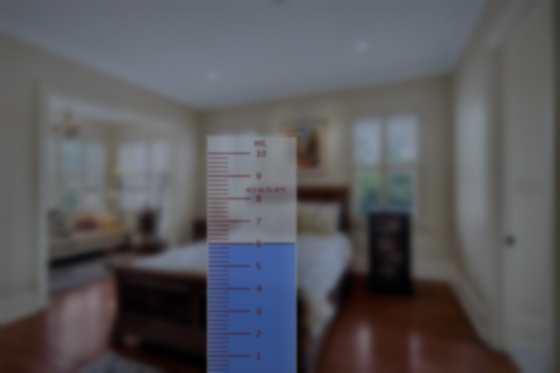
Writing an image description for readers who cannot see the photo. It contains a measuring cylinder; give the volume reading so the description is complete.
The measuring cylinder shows 6 mL
